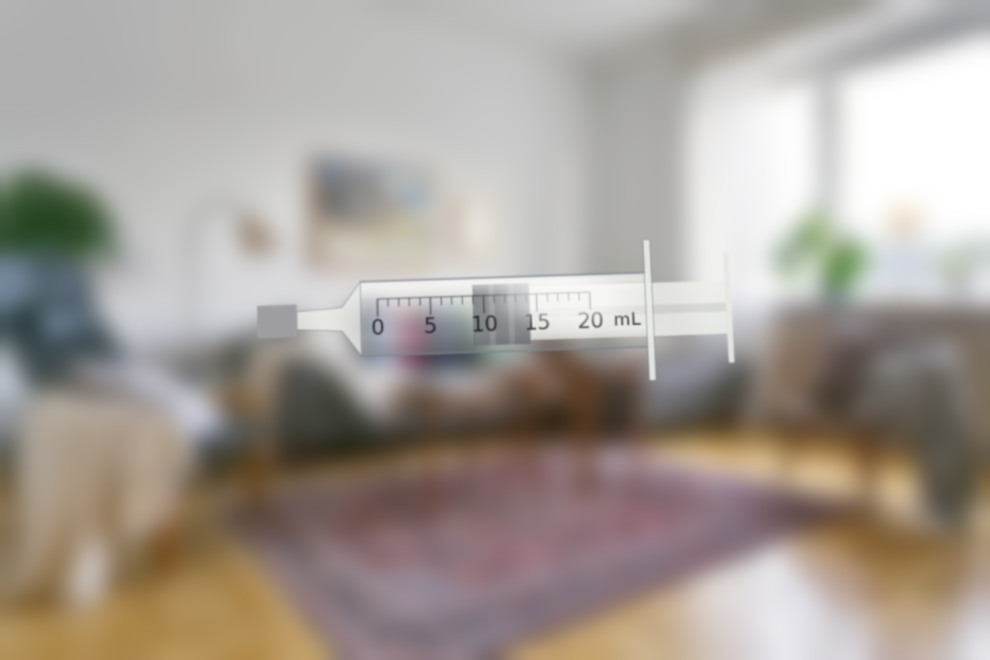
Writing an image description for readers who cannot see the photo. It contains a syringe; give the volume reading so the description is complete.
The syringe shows 9 mL
